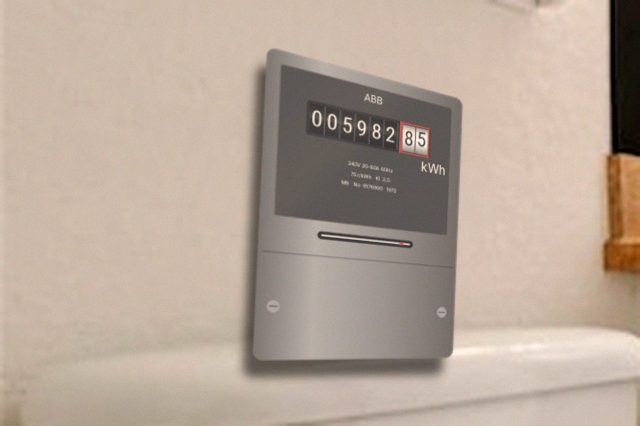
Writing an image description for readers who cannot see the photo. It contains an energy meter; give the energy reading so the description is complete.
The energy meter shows 5982.85 kWh
